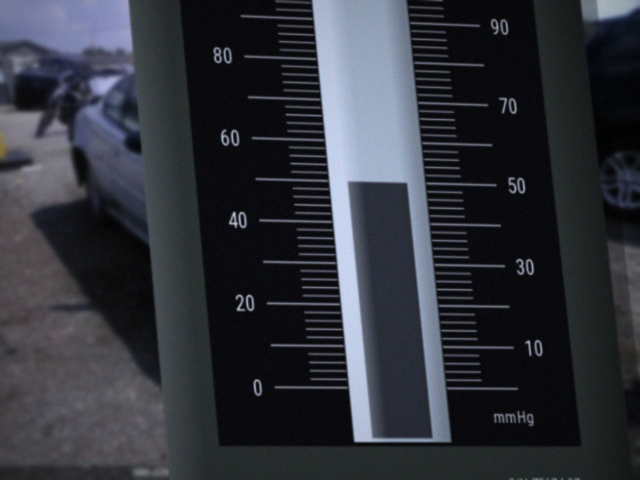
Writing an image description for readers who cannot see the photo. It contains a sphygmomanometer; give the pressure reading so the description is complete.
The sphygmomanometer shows 50 mmHg
